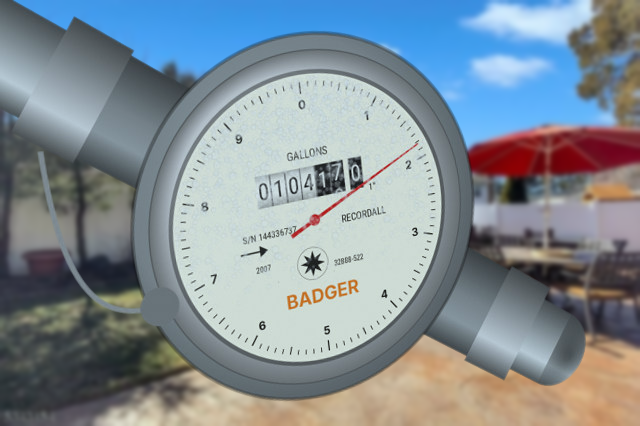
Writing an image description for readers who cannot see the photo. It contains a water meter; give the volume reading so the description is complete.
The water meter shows 104171.8 gal
